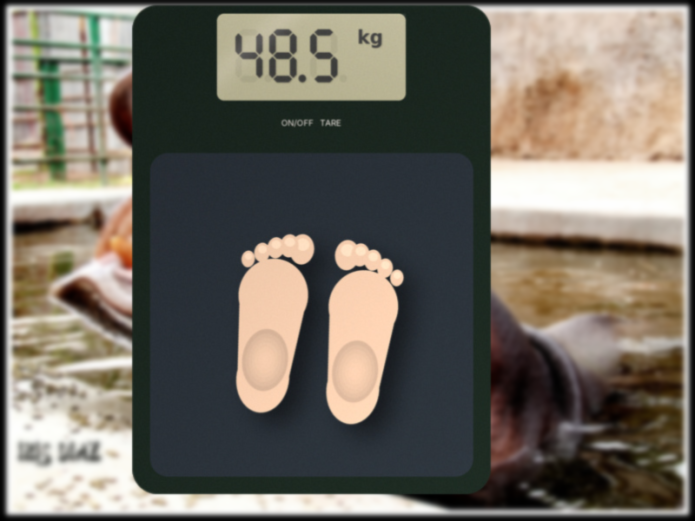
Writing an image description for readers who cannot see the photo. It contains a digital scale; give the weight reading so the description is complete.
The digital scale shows 48.5 kg
